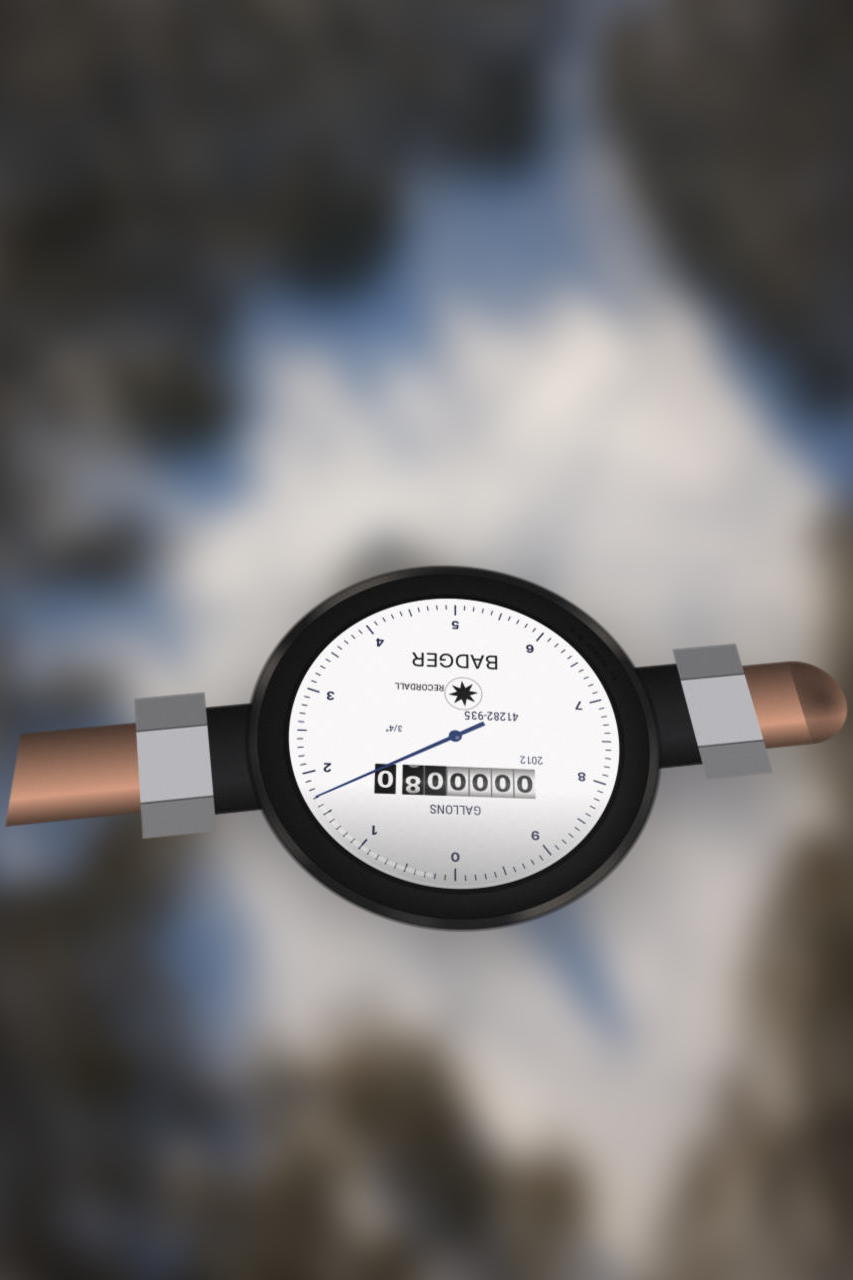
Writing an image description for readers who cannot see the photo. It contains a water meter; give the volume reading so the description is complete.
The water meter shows 81.7 gal
